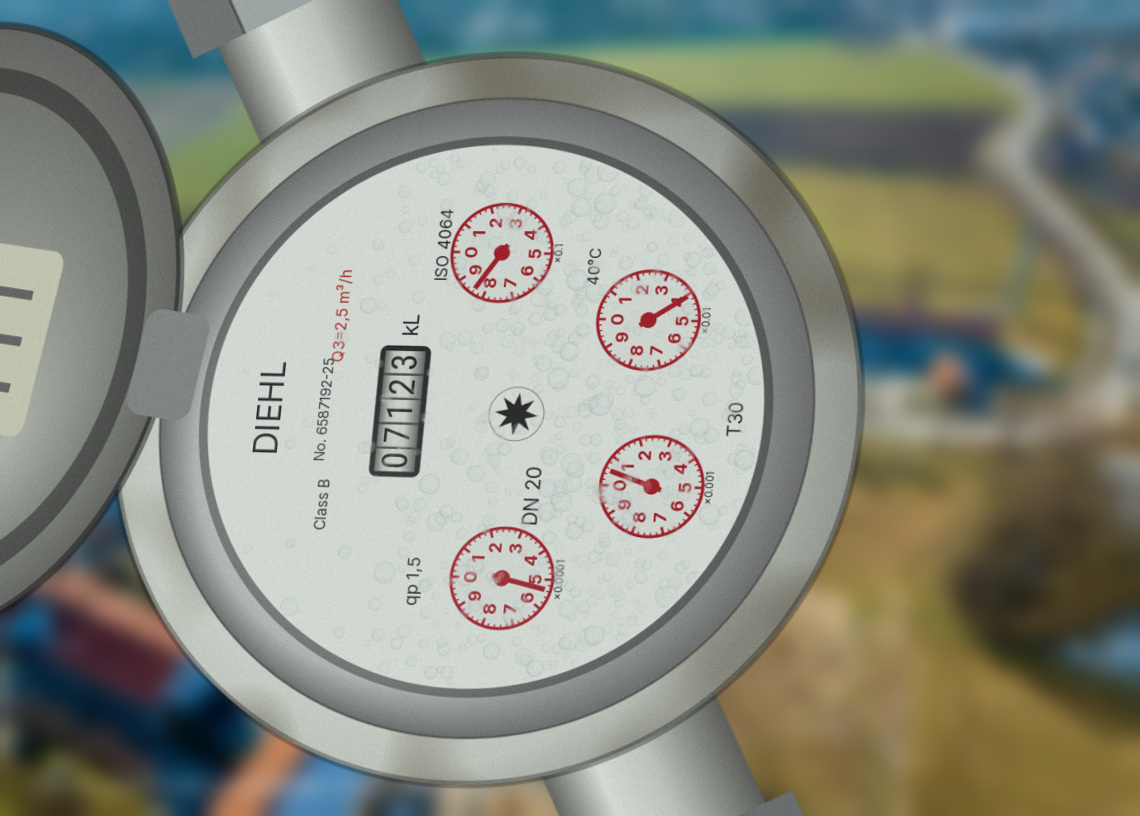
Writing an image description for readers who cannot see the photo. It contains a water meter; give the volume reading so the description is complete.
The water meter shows 7123.8405 kL
